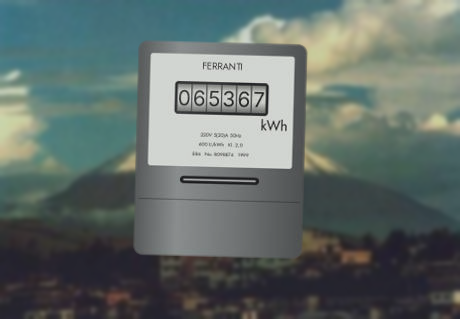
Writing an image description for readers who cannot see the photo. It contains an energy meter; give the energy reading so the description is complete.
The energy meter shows 65367 kWh
